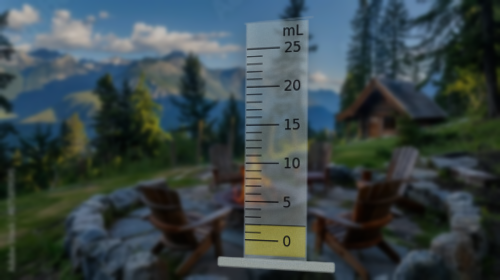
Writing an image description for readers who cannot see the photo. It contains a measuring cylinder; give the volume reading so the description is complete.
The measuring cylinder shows 2 mL
